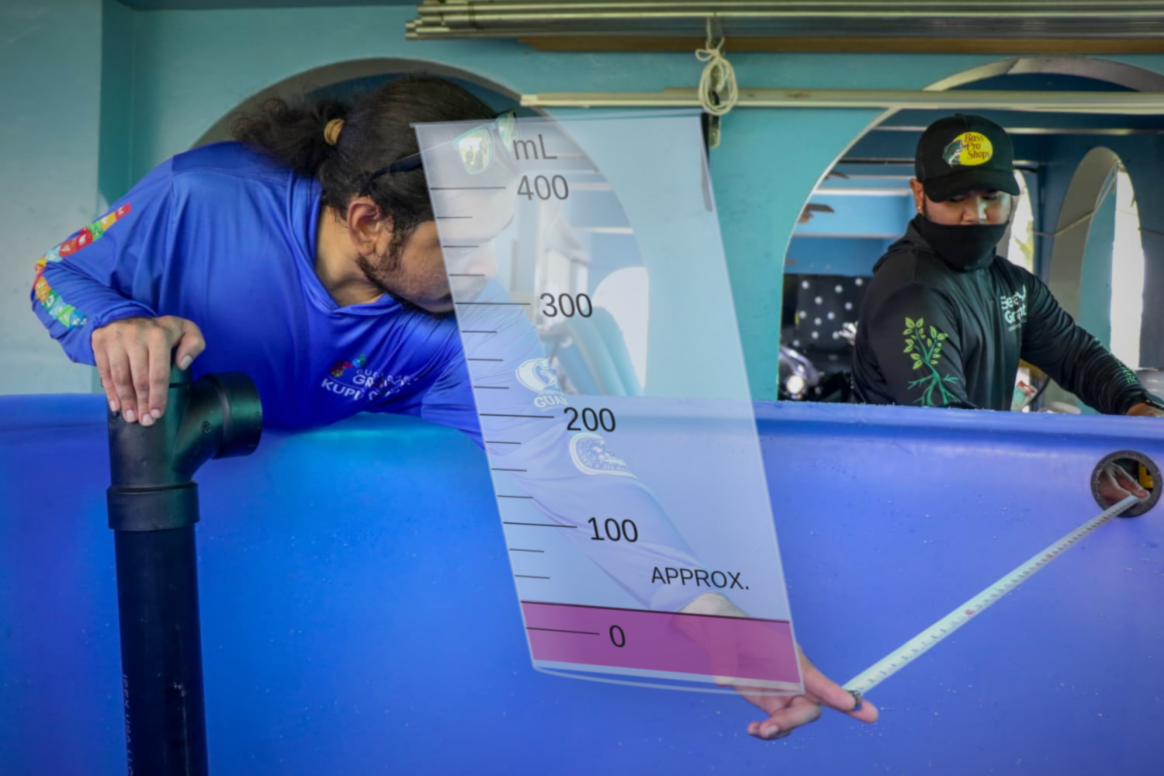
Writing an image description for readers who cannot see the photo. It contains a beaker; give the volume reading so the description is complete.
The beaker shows 25 mL
